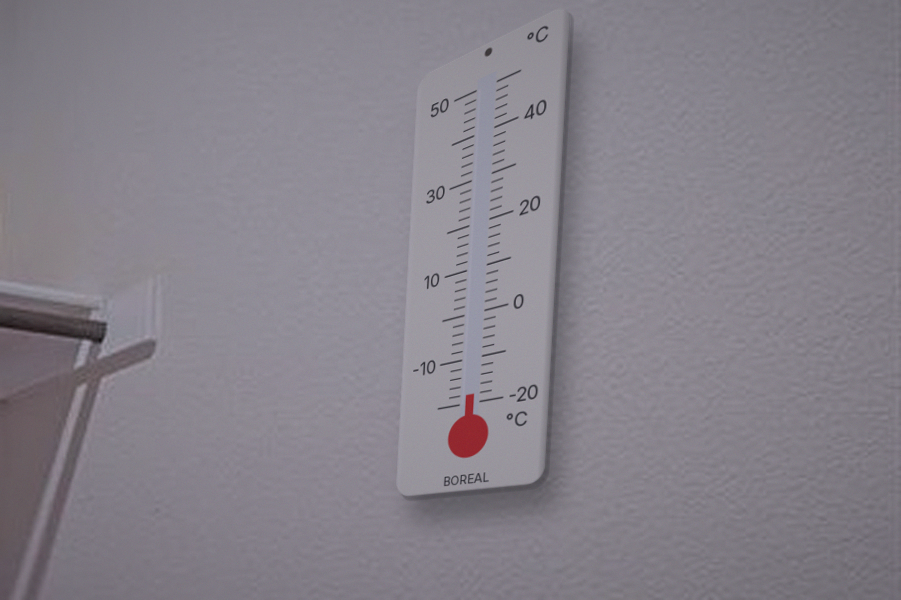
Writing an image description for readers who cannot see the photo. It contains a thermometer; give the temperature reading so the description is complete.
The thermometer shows -18 °C
